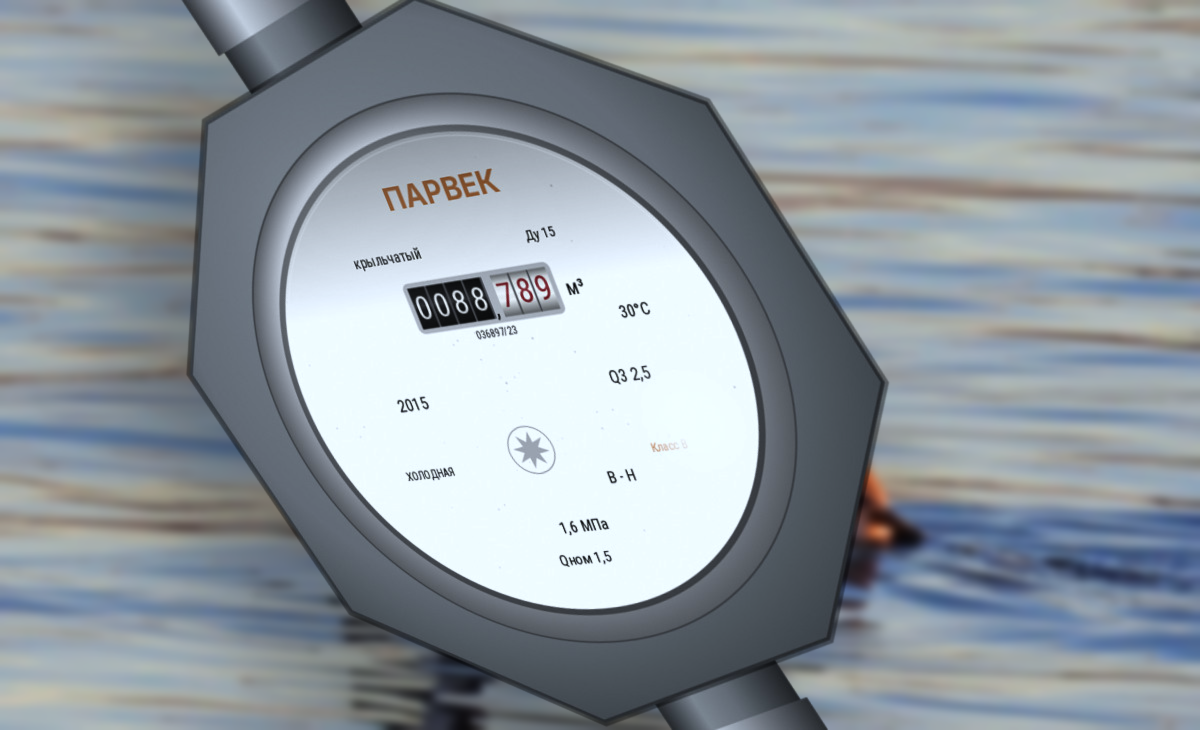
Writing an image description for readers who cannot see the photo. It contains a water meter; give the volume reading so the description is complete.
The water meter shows 88.789 m³
